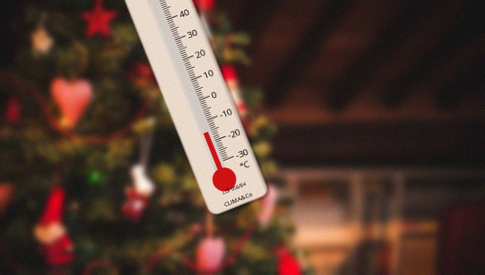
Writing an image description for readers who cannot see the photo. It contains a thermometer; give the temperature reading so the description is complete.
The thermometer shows -15 °C
